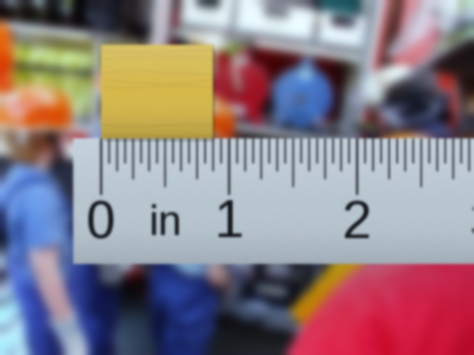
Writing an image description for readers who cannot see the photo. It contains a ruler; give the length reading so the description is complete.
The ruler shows 0.875 in
